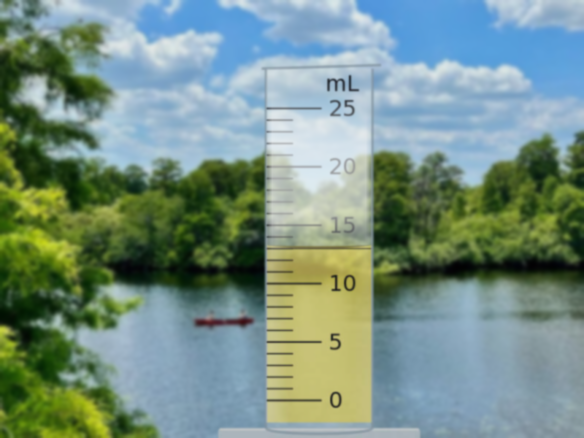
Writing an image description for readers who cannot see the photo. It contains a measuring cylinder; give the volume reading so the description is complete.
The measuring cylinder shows 13 mL
